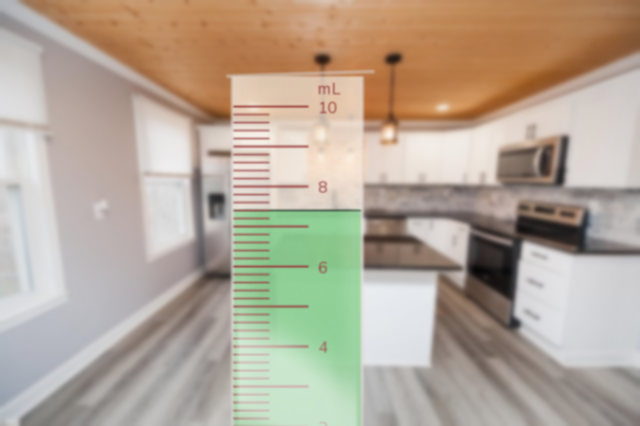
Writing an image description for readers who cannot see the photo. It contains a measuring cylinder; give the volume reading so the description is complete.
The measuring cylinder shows 7.4 mL
